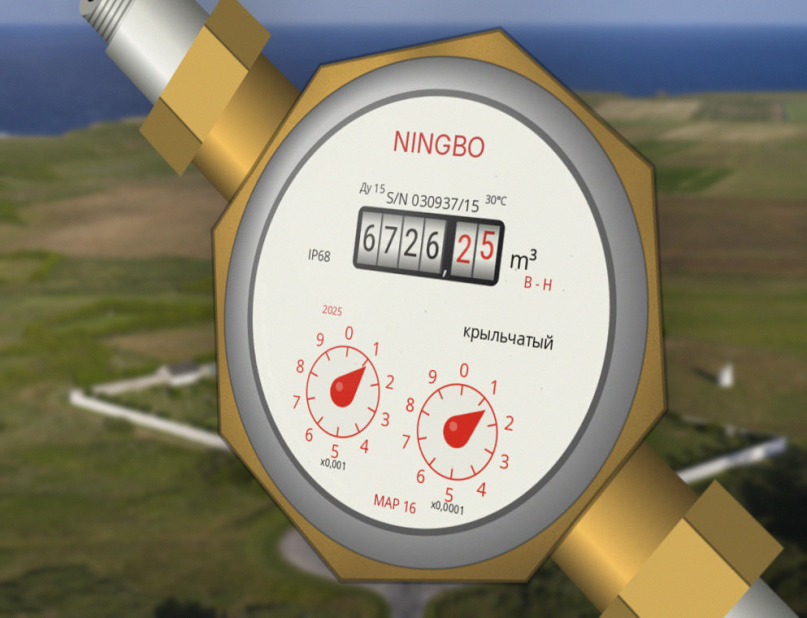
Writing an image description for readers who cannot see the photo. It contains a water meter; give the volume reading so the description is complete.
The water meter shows 6726.2511 m³
